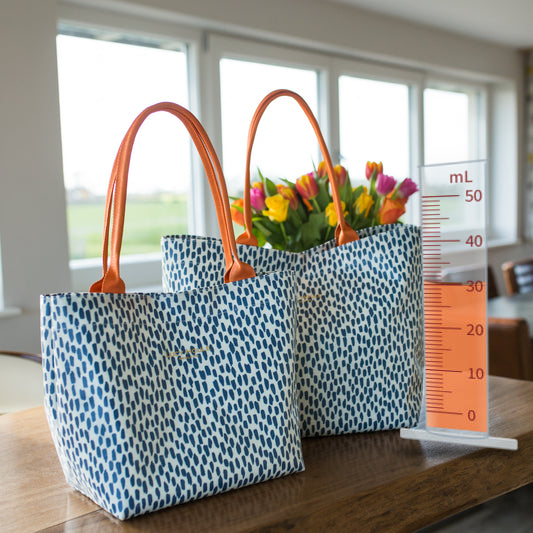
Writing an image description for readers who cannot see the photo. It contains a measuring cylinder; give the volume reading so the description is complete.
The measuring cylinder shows 30 mL
